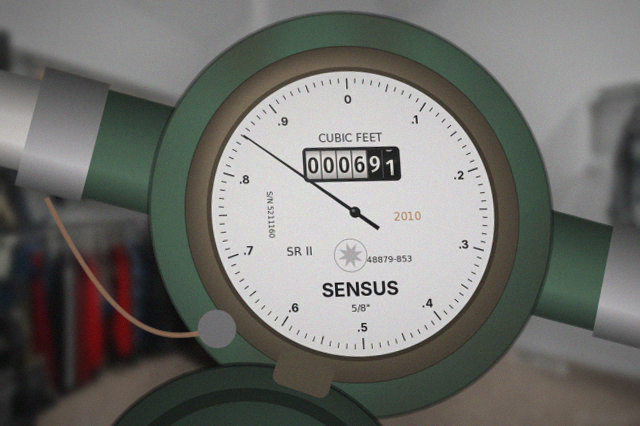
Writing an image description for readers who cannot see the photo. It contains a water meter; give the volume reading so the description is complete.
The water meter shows 690.85 ft³
